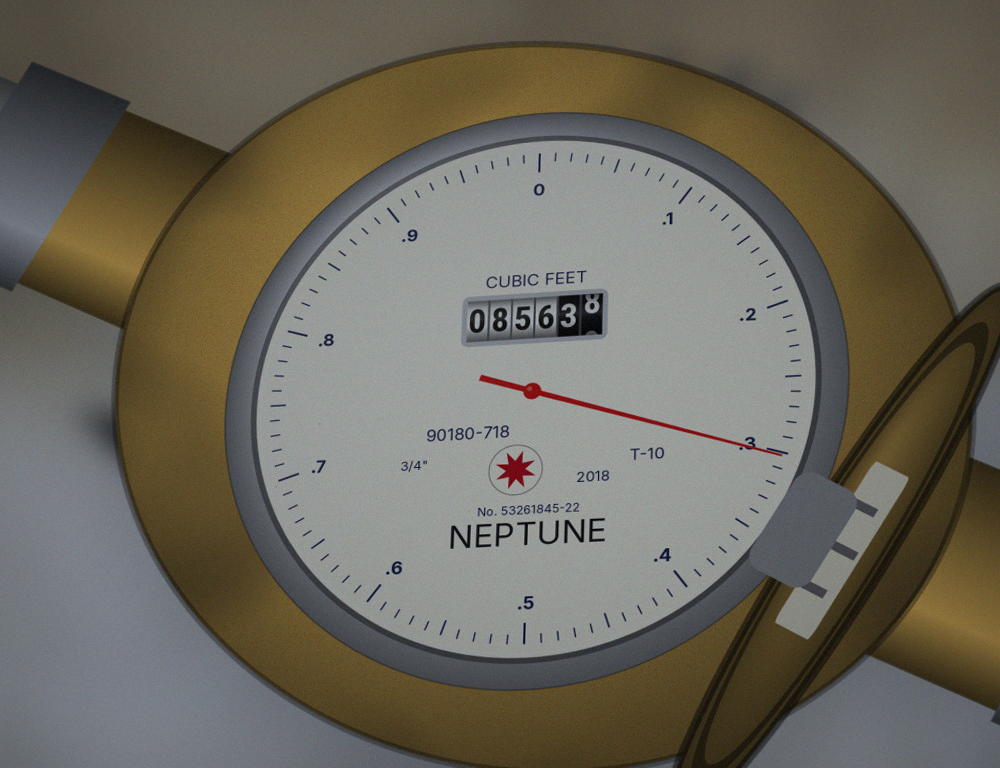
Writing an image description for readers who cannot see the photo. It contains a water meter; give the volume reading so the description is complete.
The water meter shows 85638.30 ft³
